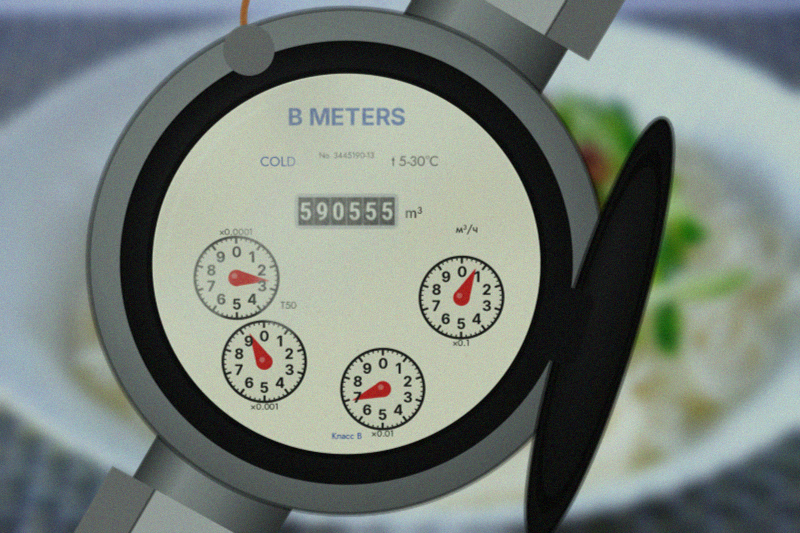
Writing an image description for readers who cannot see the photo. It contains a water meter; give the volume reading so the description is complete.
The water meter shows 590555.0692 m³
